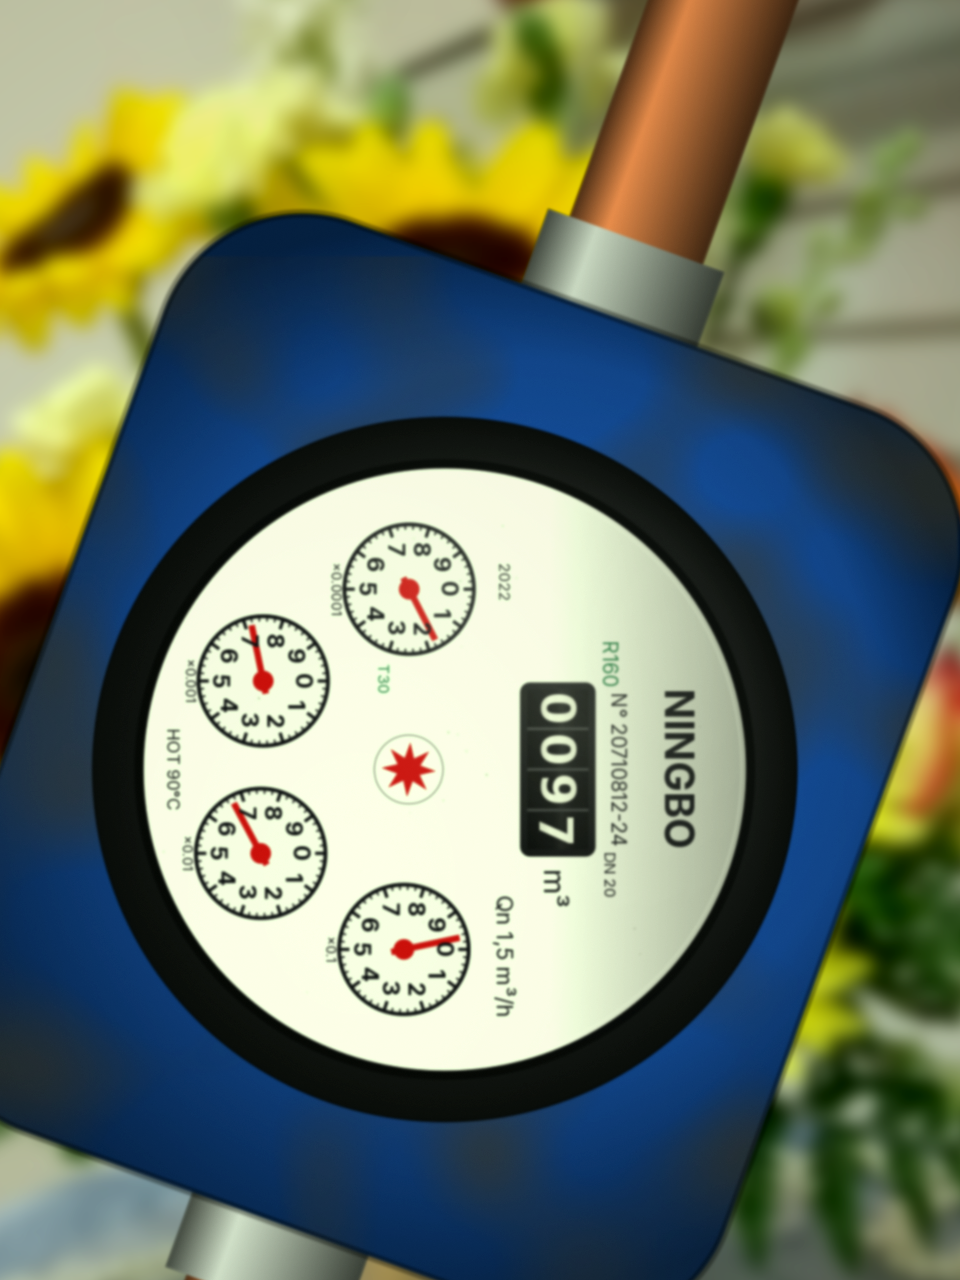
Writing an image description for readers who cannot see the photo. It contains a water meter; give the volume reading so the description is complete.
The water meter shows 96.9671 m³
